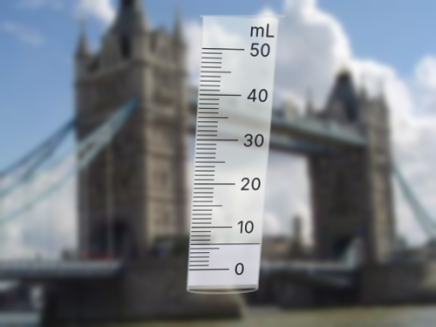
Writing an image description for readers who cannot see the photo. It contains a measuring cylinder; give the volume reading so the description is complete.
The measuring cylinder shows 6 mL
